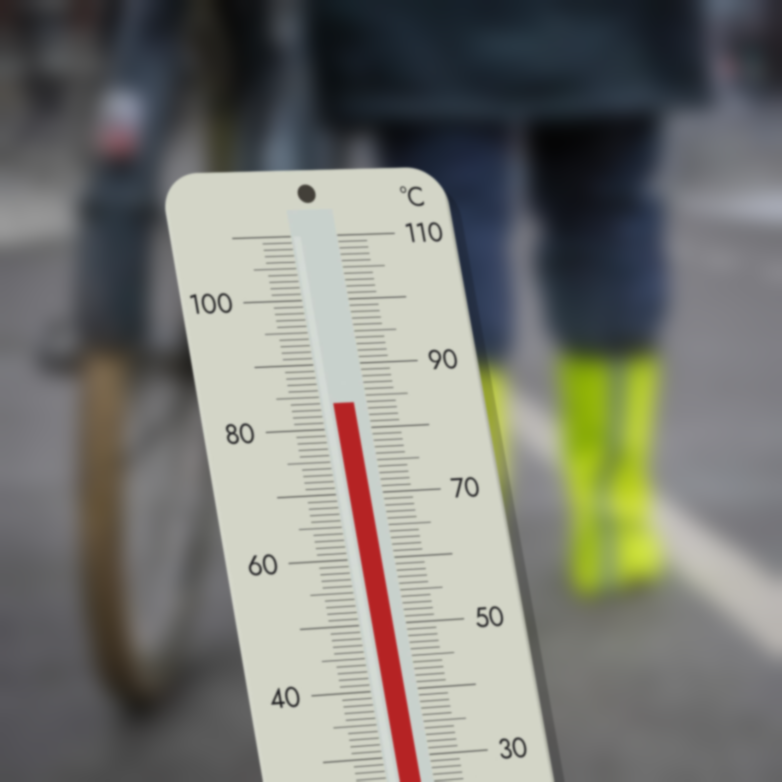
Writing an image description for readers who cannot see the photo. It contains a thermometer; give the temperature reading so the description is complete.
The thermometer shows 84 °C
